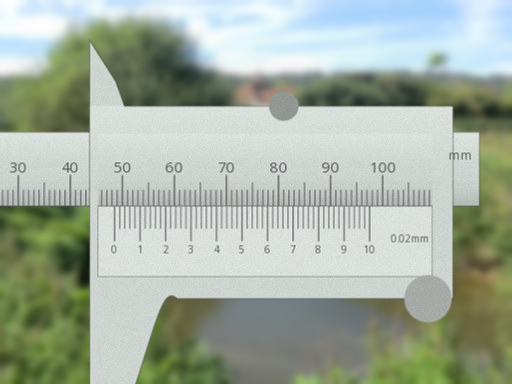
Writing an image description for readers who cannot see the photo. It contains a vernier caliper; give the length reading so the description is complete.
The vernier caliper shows 48.5 mm
